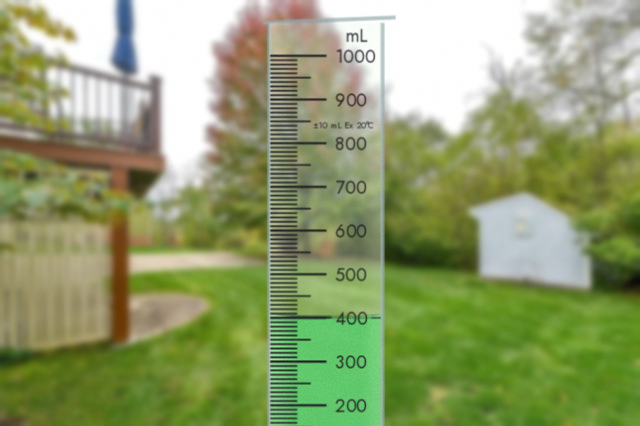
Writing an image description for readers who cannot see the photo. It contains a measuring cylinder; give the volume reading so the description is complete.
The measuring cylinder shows 400 mL
